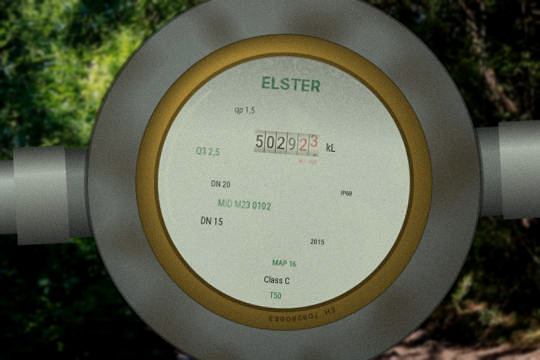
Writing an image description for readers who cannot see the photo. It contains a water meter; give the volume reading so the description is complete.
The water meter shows 5029.23 kL
